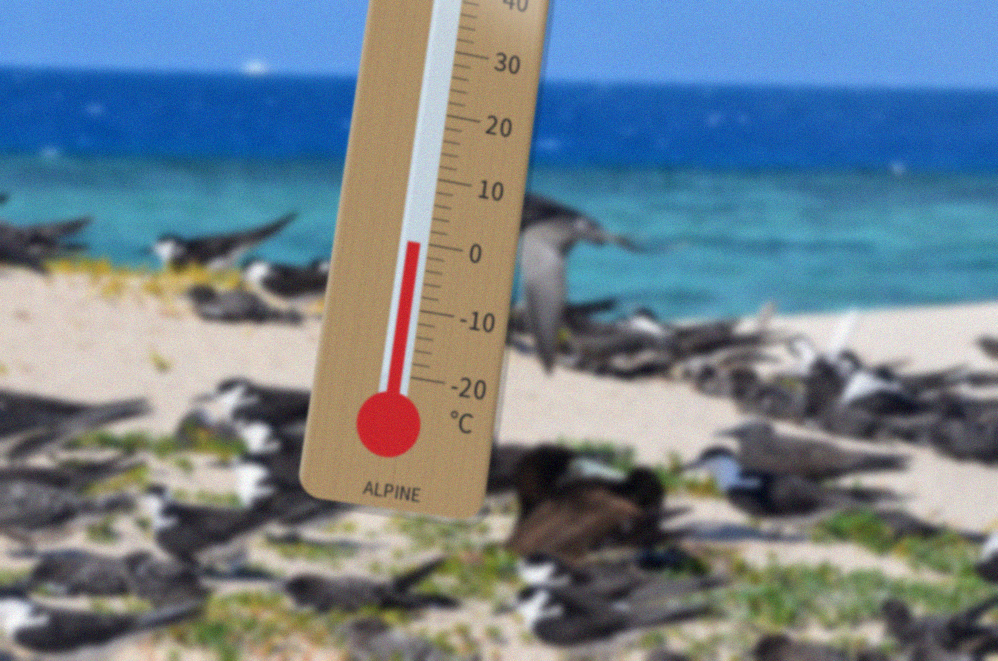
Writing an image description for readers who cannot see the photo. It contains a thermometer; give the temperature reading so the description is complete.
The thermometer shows 0 °C
